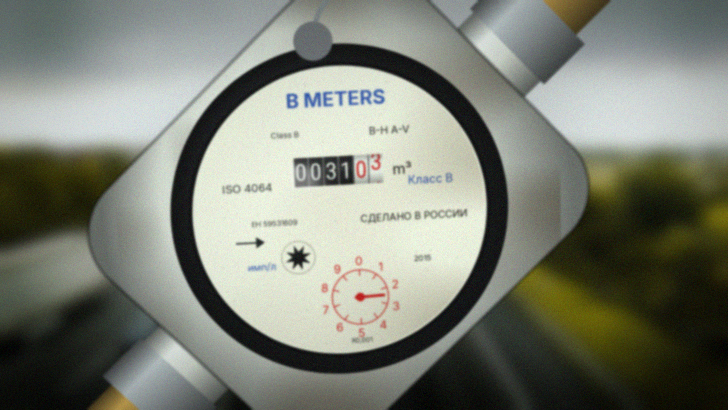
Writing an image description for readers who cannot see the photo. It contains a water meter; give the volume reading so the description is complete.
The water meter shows 31.032 m³
